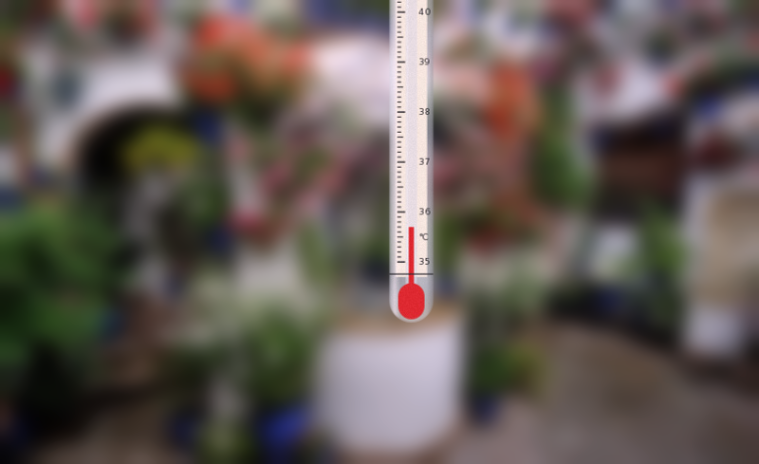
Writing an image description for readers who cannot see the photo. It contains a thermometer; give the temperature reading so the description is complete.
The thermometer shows 35.7 °C
